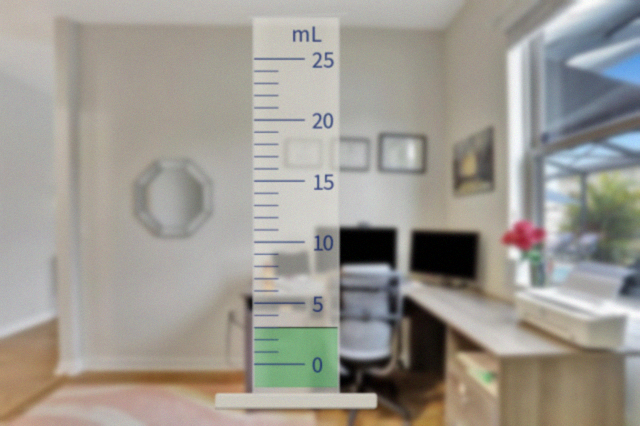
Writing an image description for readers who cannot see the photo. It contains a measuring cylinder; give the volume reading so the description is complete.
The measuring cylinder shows 3 mL
